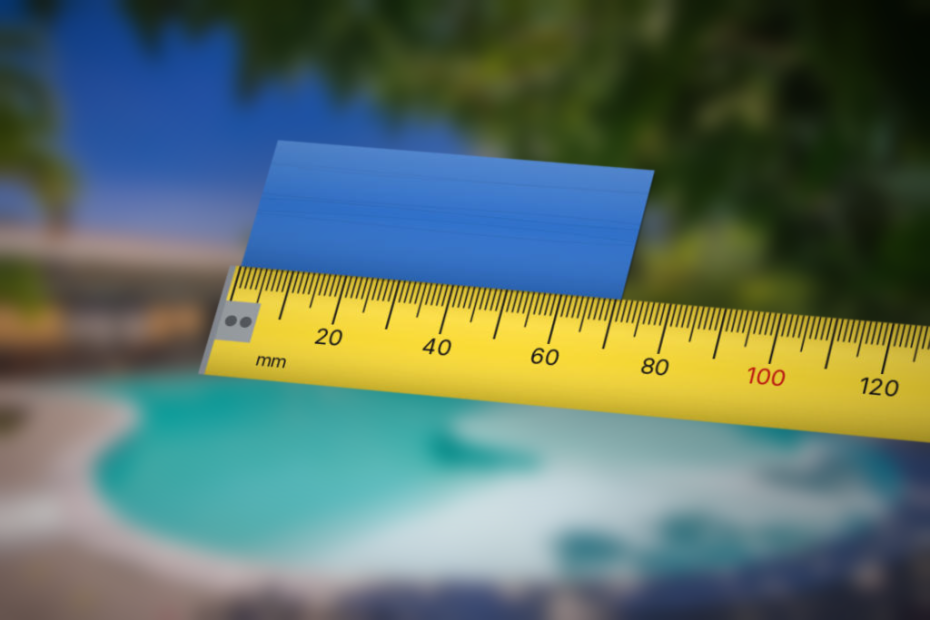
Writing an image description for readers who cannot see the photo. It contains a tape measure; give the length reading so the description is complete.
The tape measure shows 71 mm
